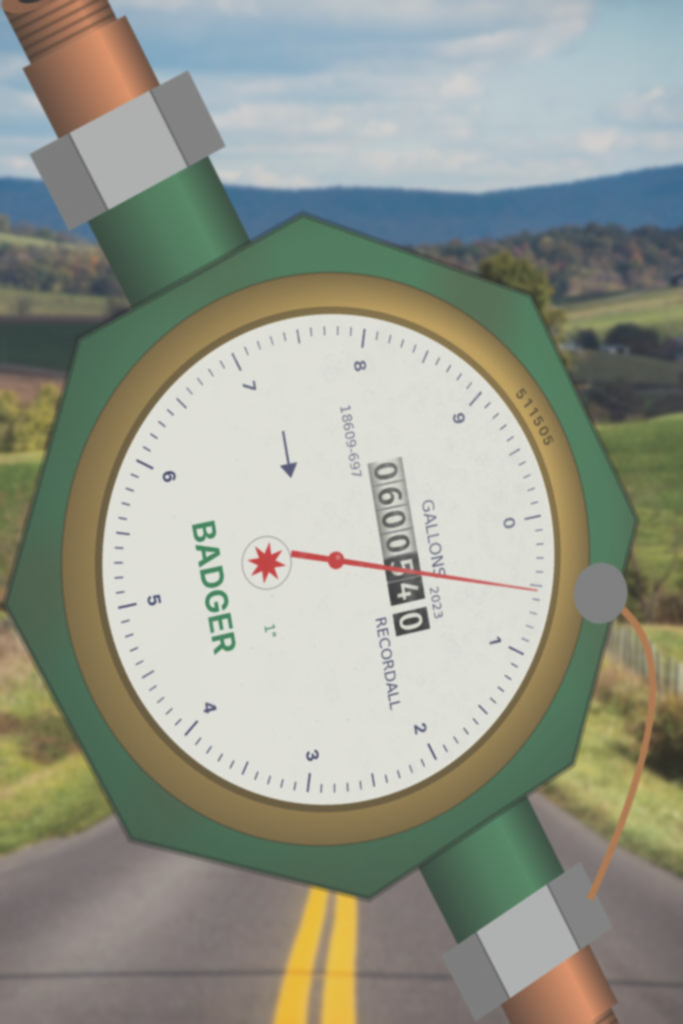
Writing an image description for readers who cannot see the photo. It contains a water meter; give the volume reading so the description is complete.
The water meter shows 600540.5 gal
